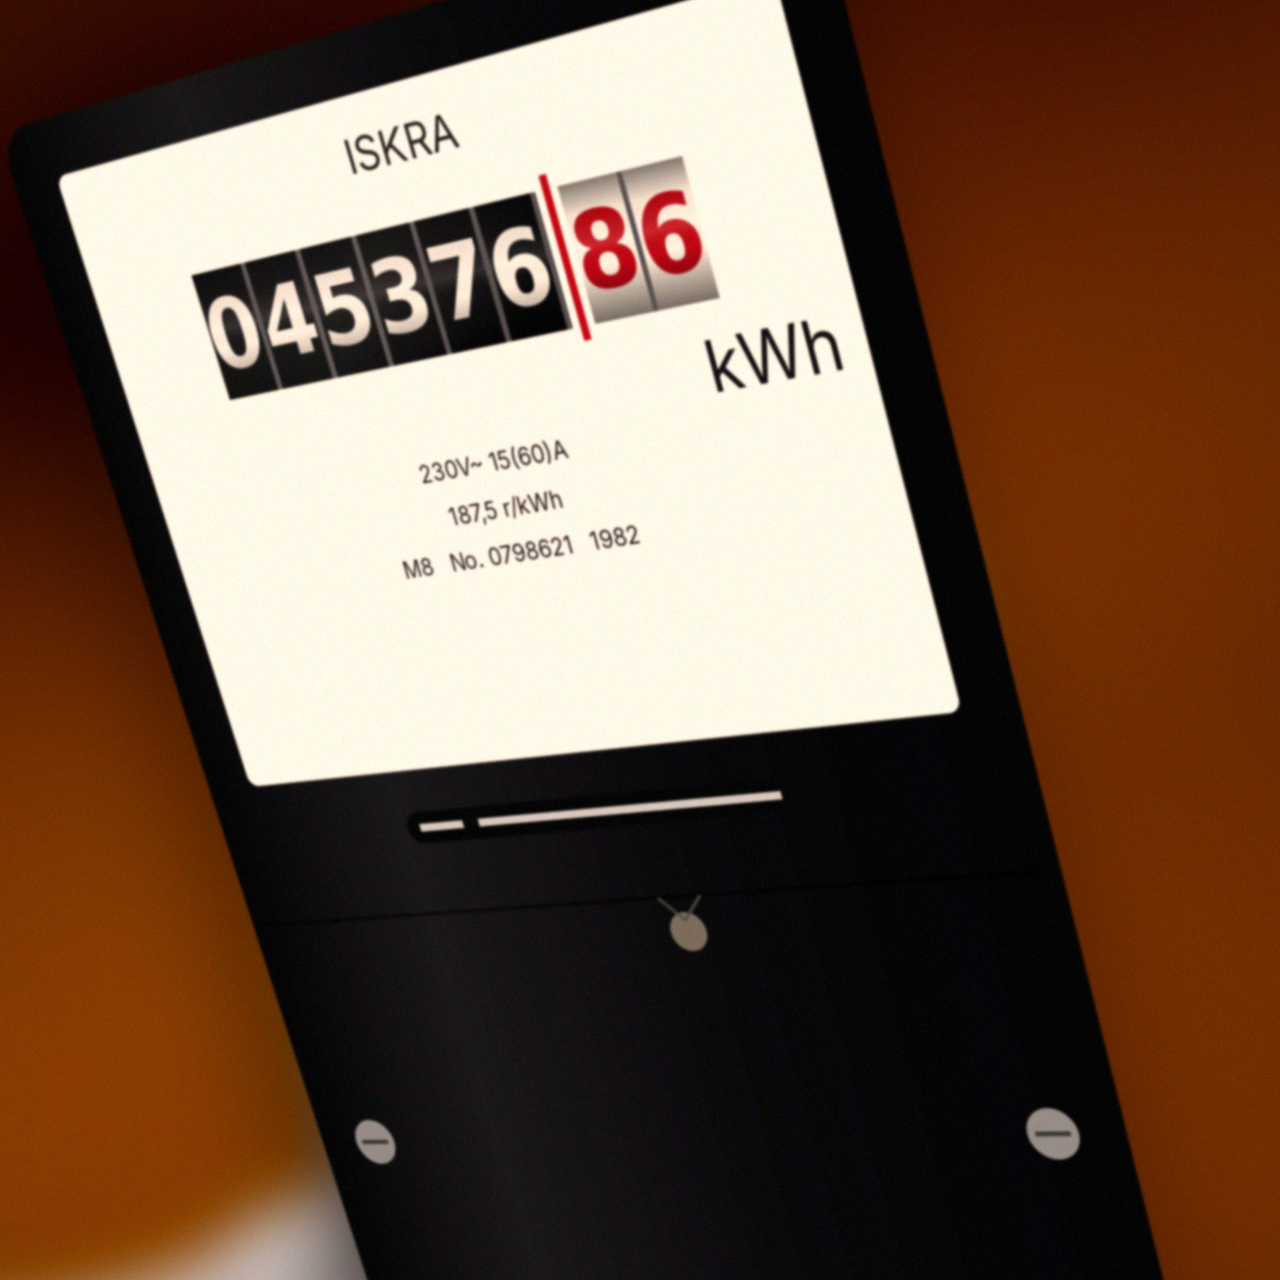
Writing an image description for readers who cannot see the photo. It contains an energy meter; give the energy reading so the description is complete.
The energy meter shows 45376.86 kWh
